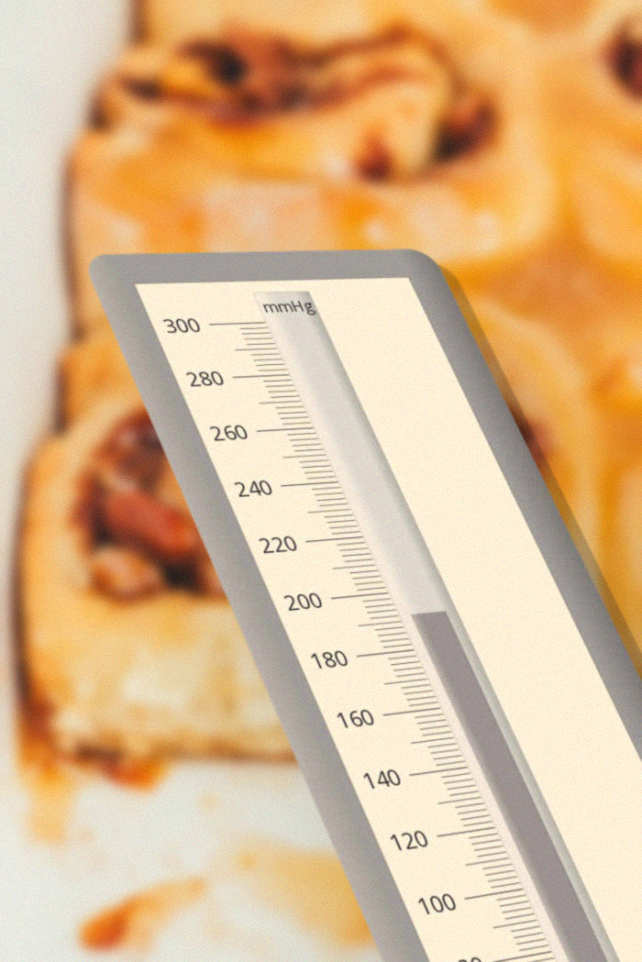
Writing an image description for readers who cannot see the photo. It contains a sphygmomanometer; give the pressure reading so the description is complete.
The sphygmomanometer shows 192 mmHg
